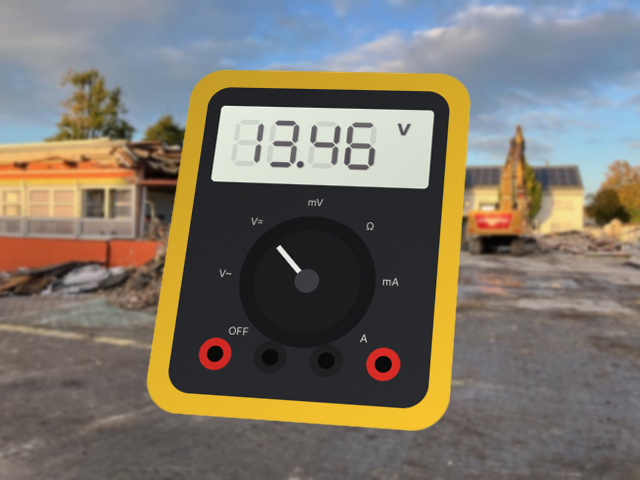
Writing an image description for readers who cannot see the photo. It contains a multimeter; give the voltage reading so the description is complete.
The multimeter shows 13.46 V
